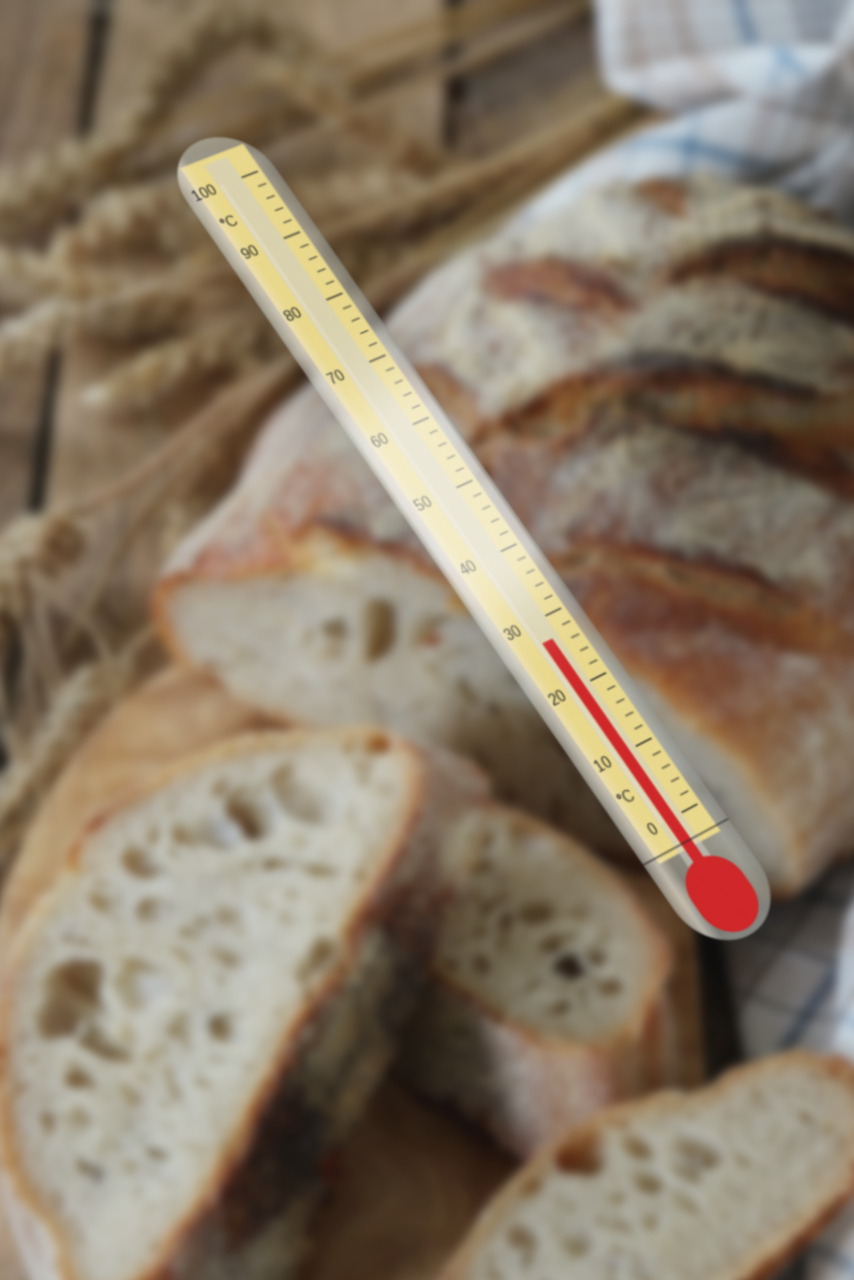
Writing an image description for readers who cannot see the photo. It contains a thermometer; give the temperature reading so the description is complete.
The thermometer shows 27 °C
